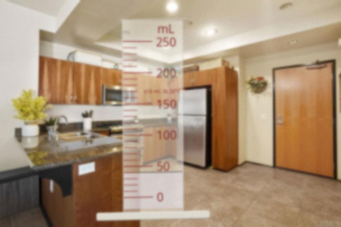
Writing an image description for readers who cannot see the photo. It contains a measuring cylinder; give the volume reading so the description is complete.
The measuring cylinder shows 40 mL
